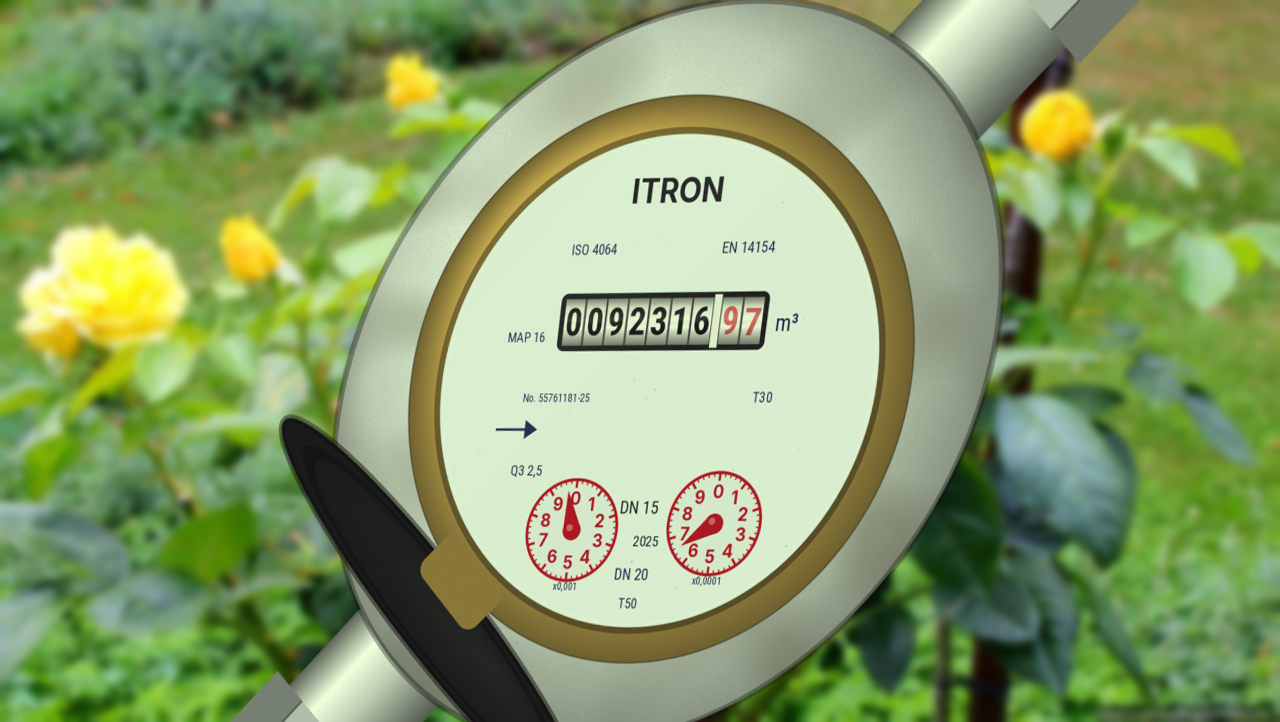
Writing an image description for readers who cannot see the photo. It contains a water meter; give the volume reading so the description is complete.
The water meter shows 92316.9696 m³
